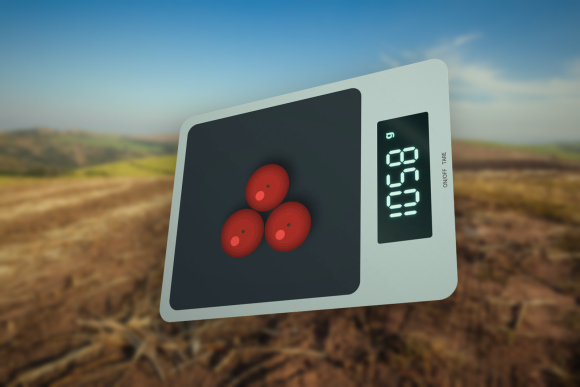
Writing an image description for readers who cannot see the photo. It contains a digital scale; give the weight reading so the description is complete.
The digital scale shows 1058 g
